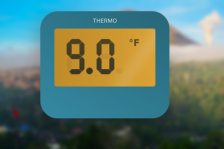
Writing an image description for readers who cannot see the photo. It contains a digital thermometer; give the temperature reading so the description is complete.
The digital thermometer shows 9.0 °F
